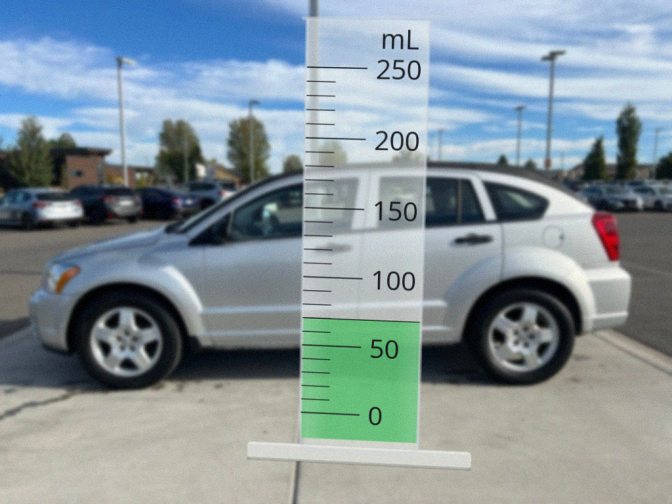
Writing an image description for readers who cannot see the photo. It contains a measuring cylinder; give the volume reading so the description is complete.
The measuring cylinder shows 70 mL
